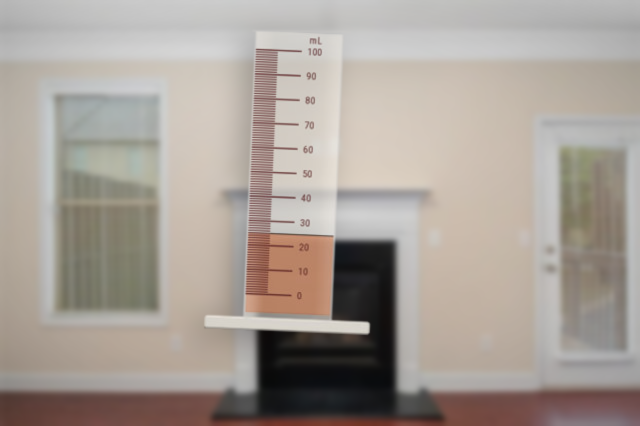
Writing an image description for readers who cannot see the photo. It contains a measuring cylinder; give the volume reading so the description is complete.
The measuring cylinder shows 25 mL
